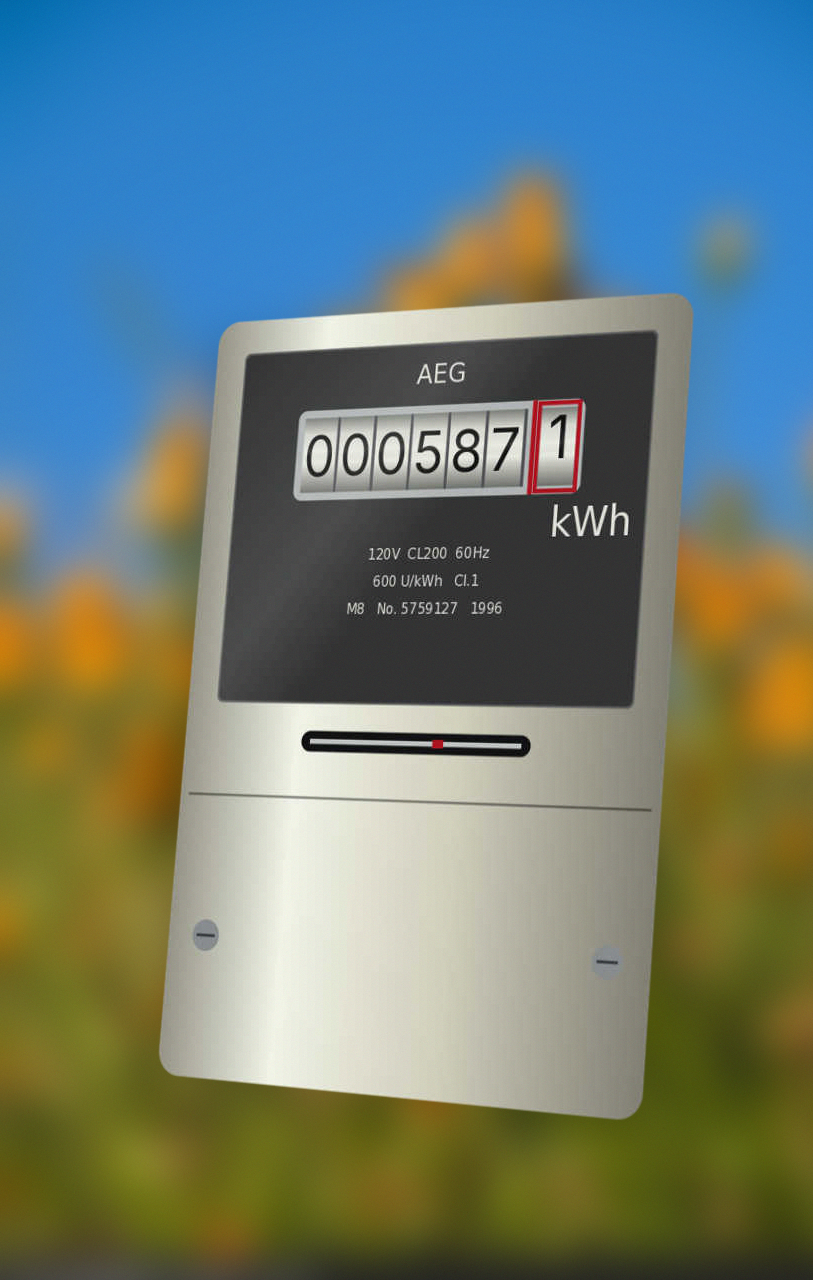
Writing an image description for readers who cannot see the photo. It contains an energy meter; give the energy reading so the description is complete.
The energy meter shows 587.1 kWh
